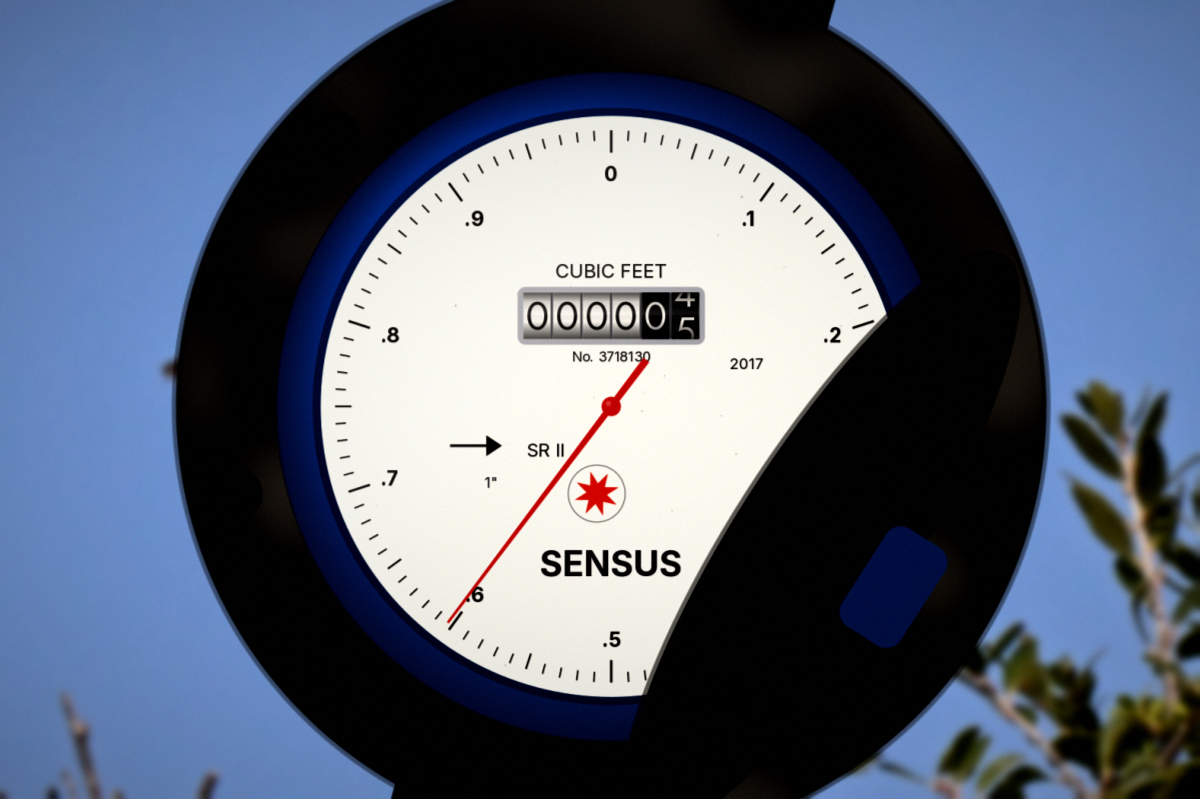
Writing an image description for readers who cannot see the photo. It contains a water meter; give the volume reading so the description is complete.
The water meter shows 4.60 ft³
